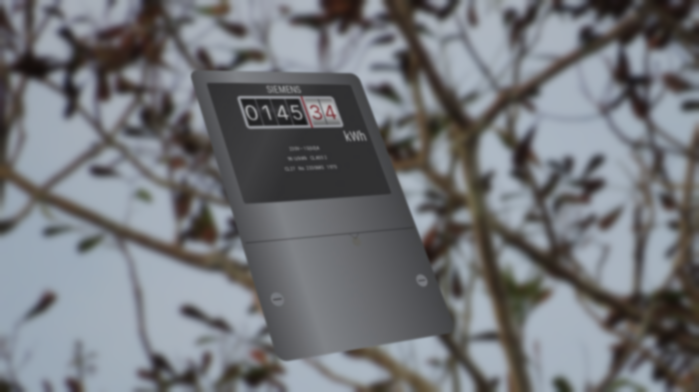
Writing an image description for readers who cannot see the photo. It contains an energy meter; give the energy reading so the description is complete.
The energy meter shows 145.34 kWh
